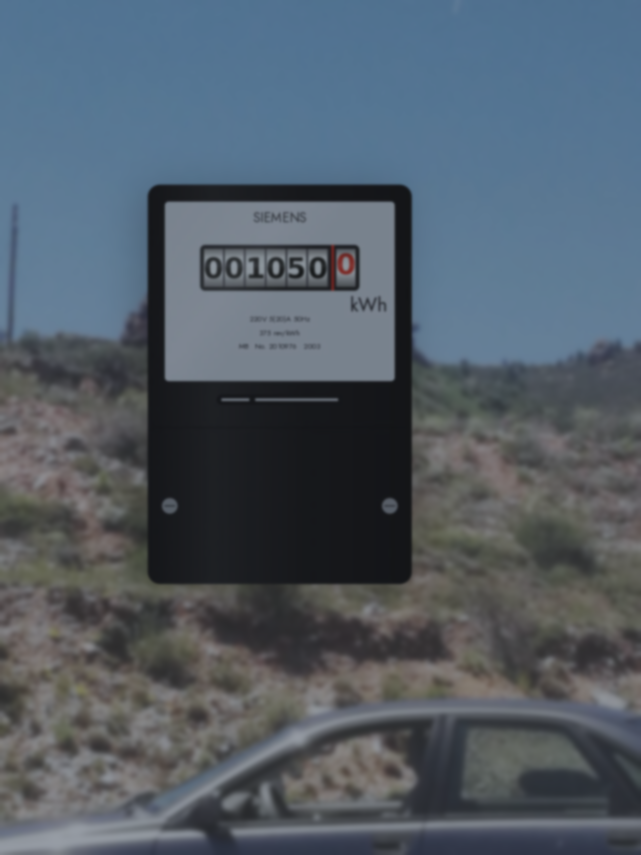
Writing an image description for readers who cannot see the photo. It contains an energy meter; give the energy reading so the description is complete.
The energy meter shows 1050.0 kWh
